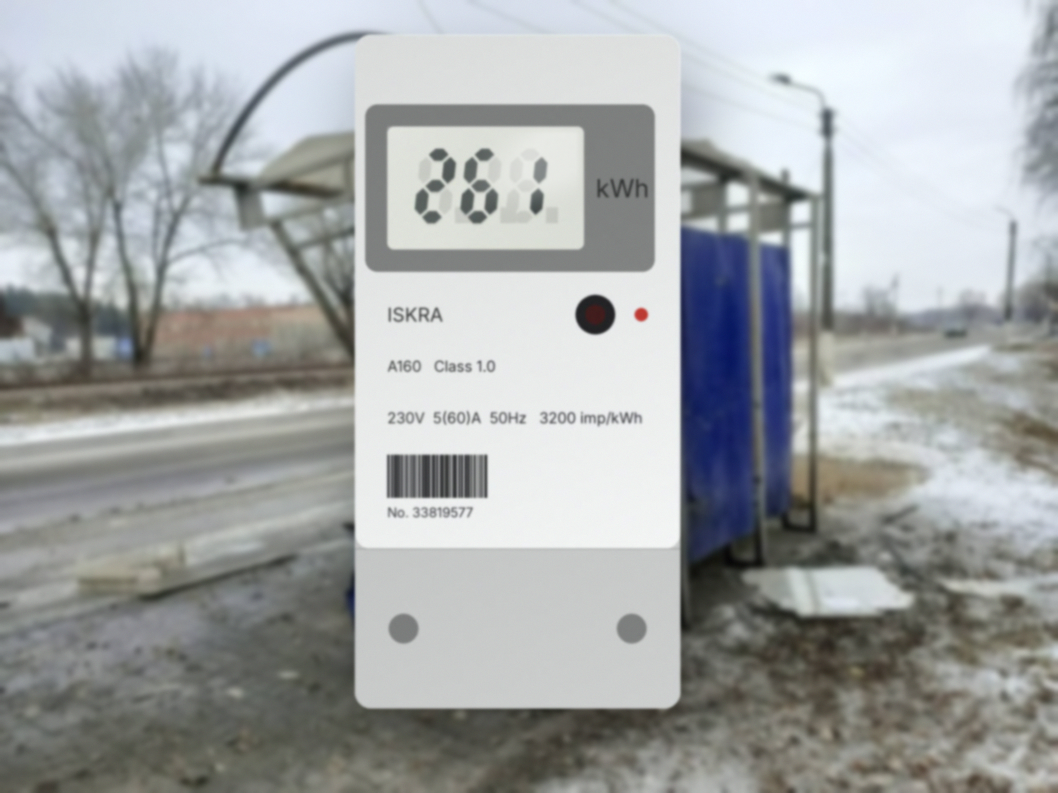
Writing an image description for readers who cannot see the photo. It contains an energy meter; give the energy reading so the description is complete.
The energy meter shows 261 kWh
